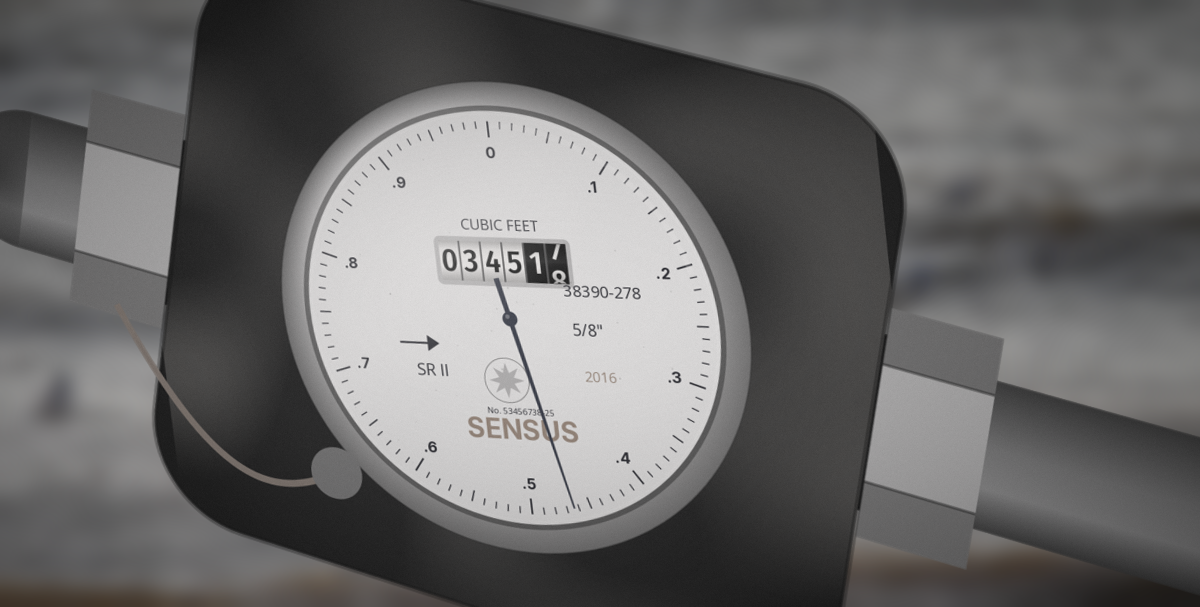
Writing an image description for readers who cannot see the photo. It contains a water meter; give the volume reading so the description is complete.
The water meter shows 34517.46 ft³
